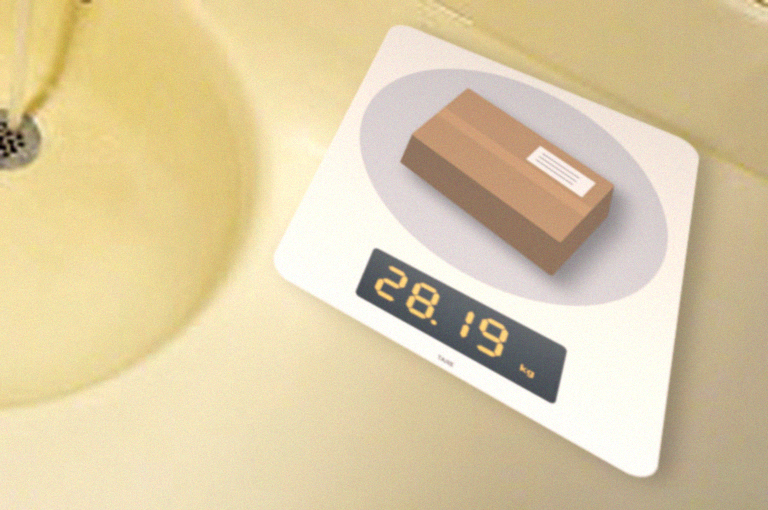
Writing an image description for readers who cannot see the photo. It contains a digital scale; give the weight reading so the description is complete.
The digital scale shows 28.19 kg
